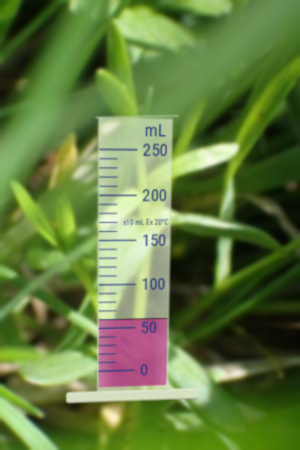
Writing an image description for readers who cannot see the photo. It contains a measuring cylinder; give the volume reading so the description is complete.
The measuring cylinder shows 60 mL
